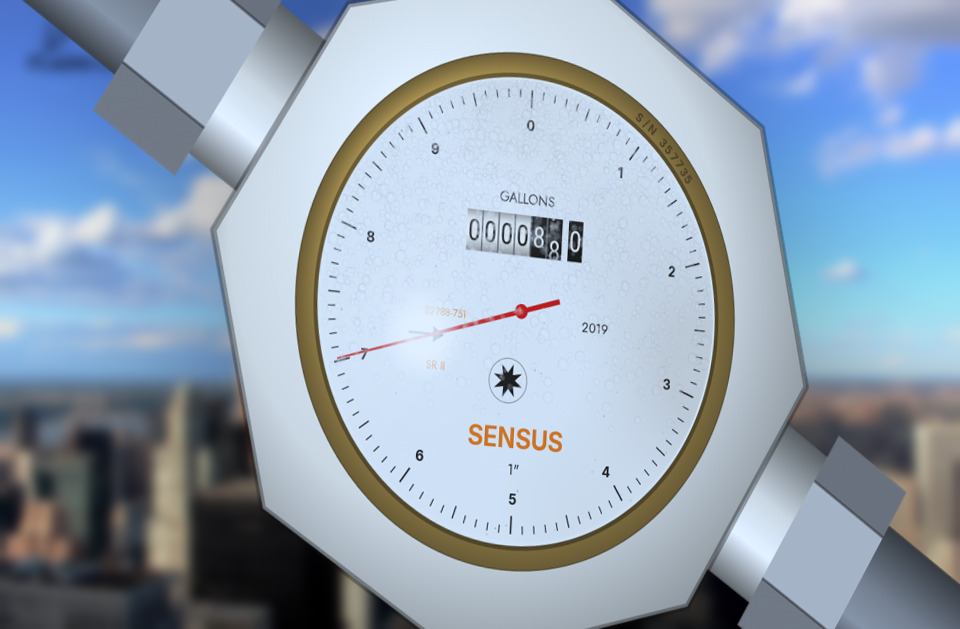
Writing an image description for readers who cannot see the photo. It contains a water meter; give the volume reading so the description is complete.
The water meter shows 877.0 gal
